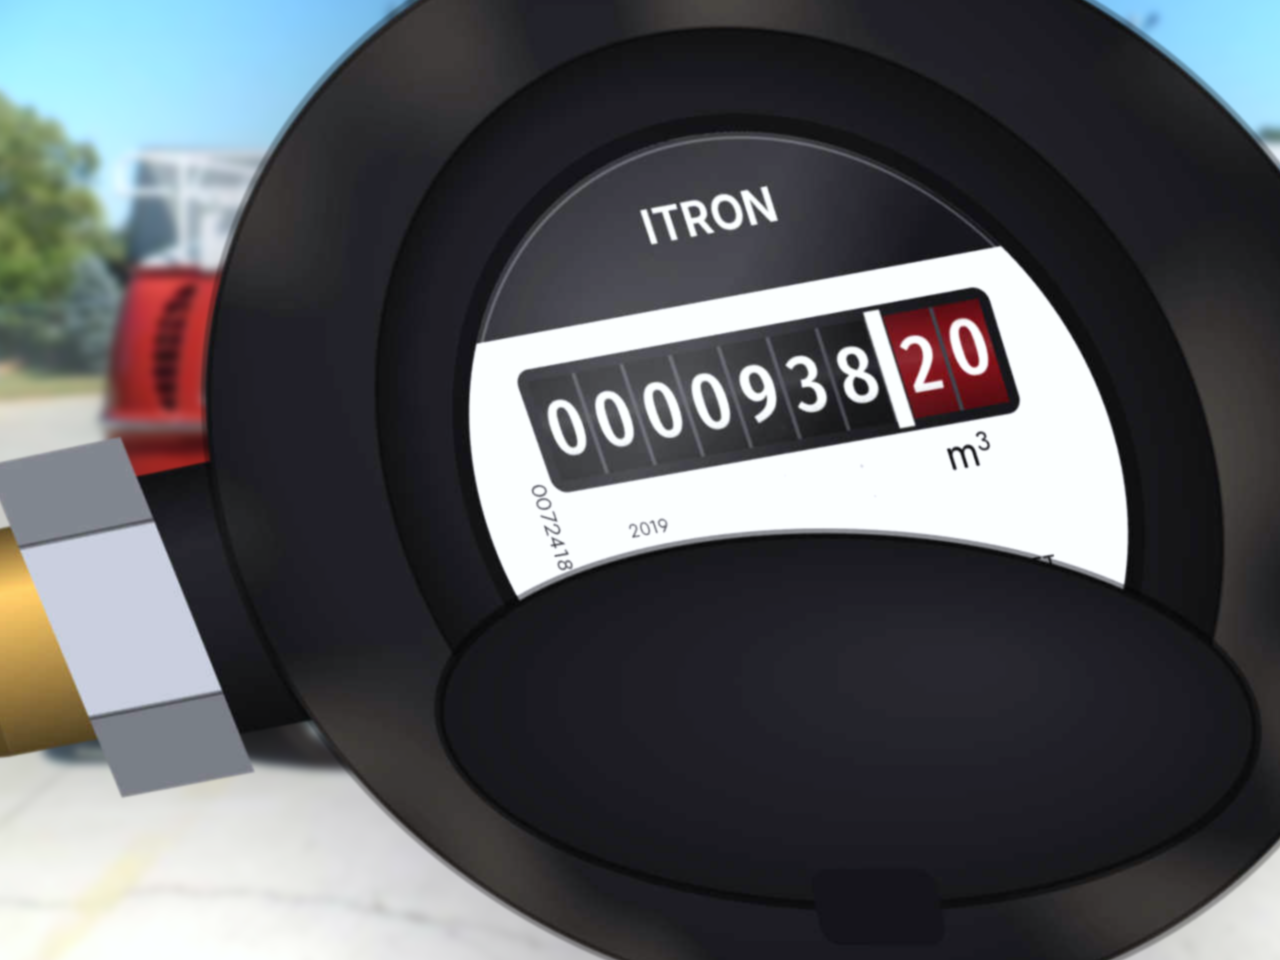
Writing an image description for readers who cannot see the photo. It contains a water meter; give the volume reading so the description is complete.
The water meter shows 938.20 m³
